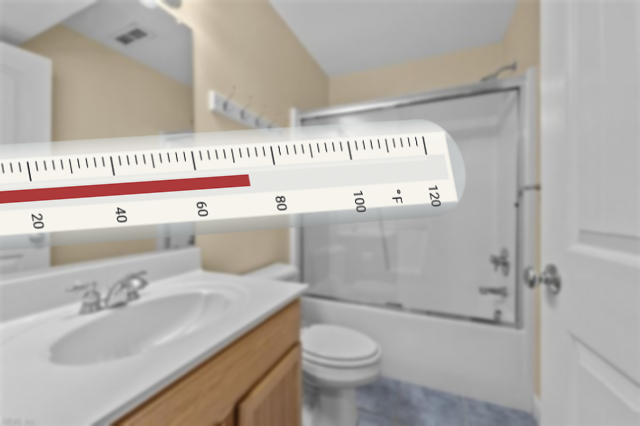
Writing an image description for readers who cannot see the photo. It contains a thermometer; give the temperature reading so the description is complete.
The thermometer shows 73 °F
